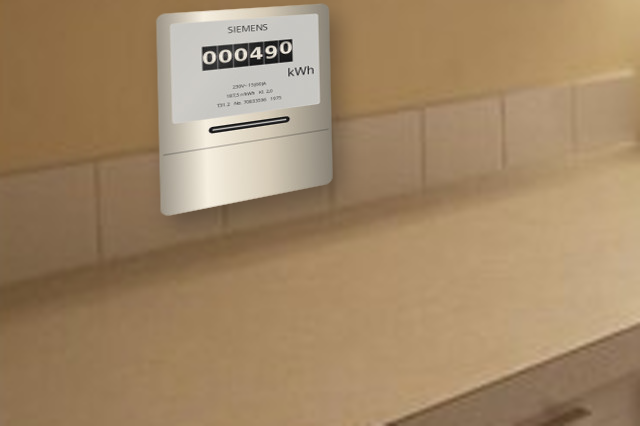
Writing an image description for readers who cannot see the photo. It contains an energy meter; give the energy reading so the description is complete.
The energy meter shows 490 kWh
